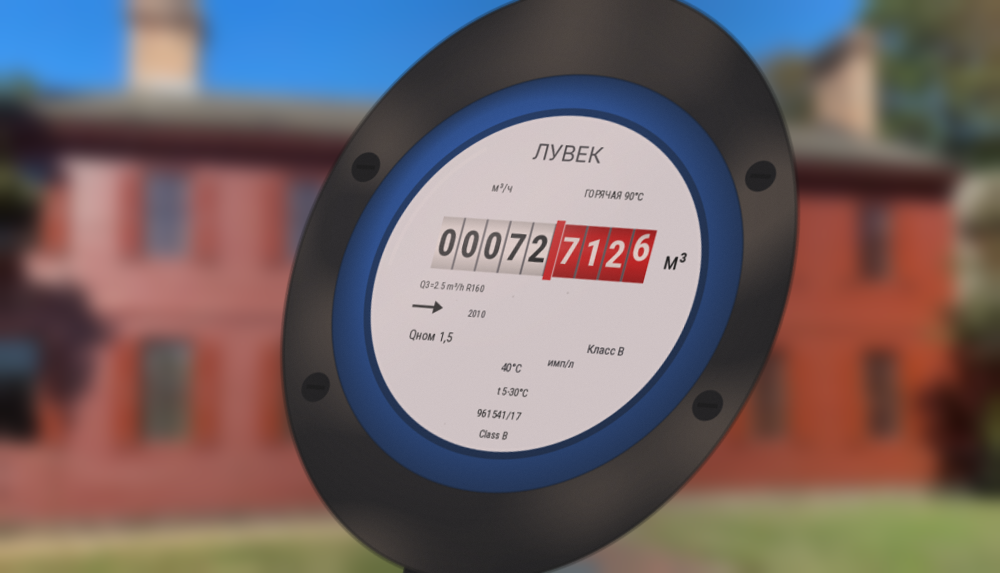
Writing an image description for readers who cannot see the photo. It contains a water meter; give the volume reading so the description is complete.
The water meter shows 72.7126 m³
